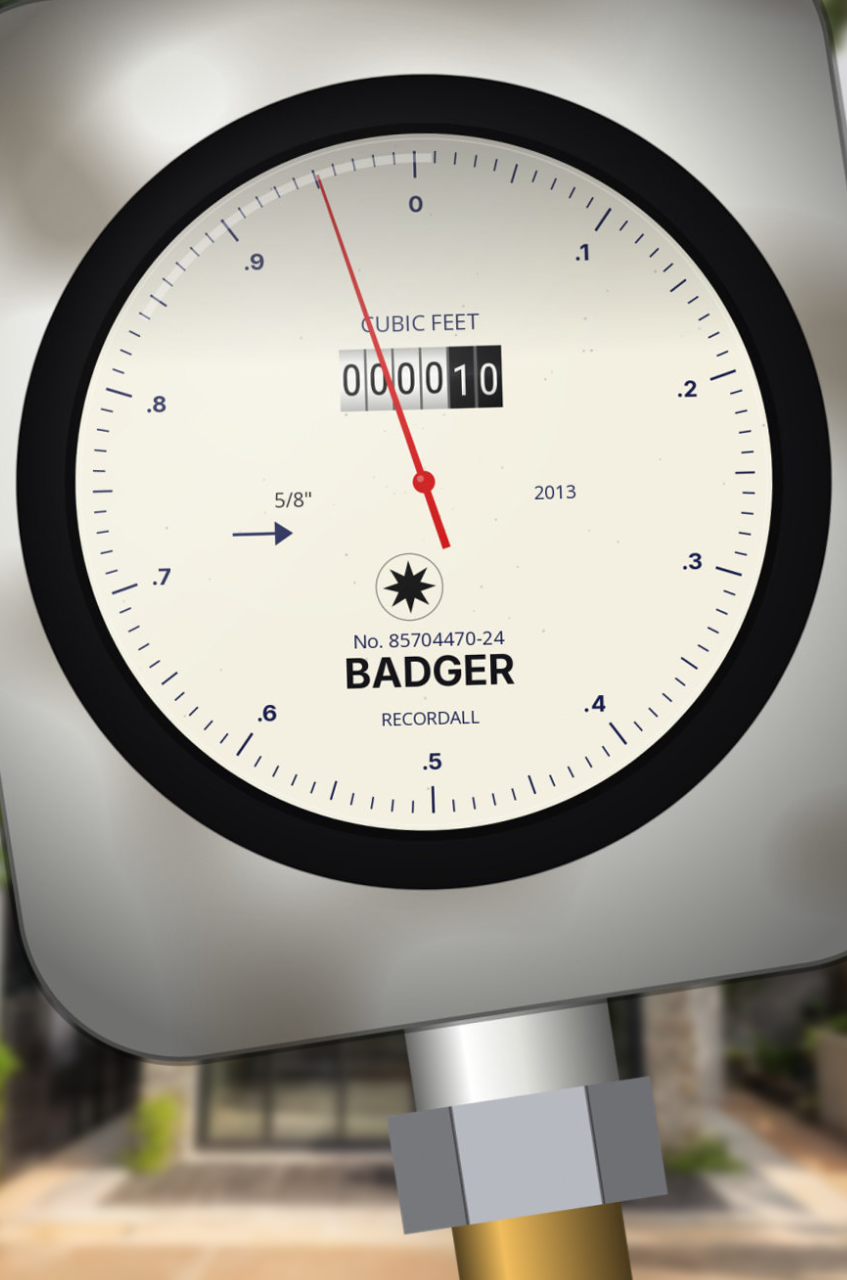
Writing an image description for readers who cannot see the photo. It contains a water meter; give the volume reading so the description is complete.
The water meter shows 9.95 ft³
